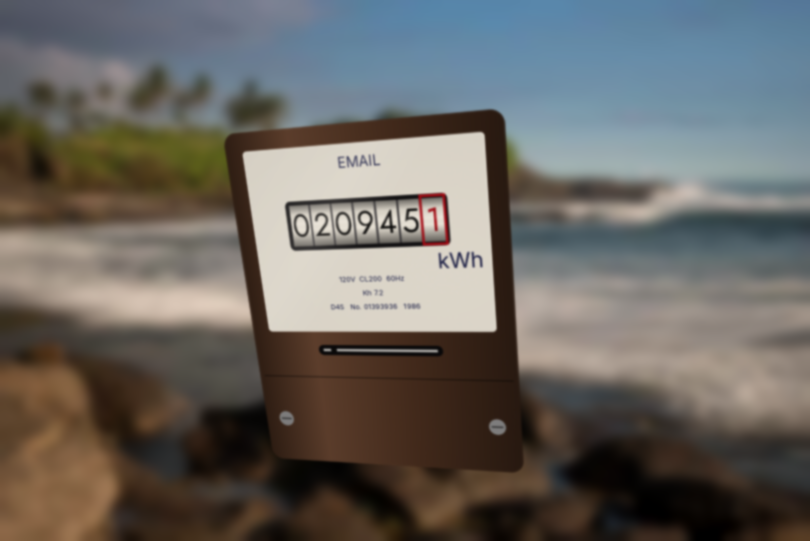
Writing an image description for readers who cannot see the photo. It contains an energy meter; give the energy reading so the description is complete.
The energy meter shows 20945.1 kWh
